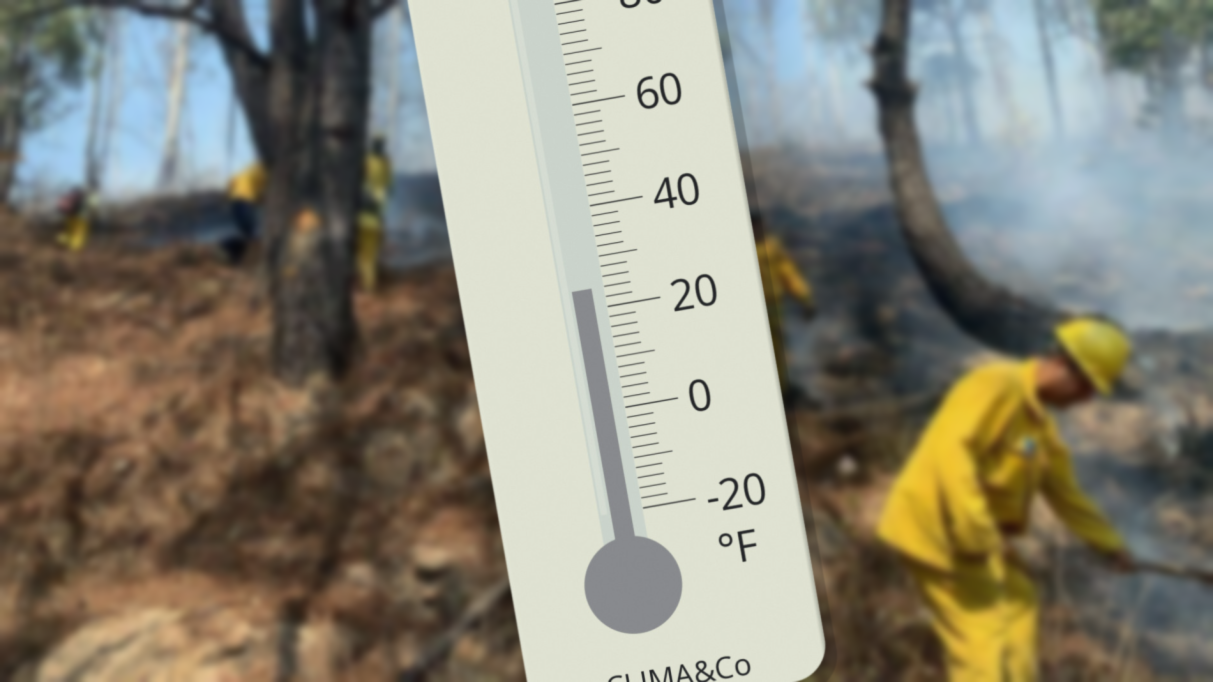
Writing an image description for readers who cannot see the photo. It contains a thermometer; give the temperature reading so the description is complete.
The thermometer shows 24 °F
